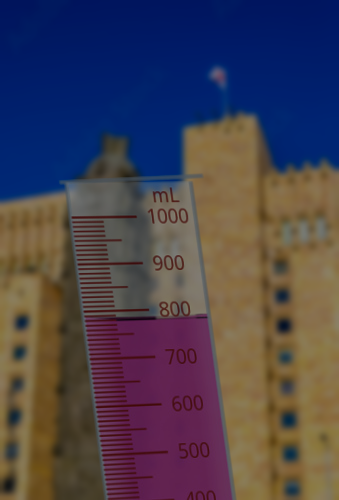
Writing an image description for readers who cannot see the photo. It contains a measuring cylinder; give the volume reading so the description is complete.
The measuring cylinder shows 780 mL
